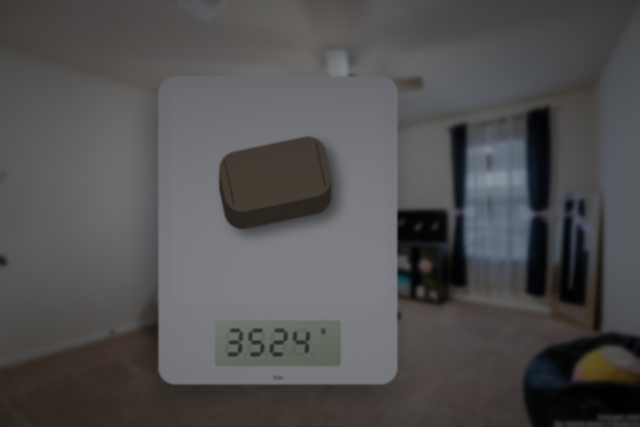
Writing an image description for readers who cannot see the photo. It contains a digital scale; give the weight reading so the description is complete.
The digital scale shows 3524 g
